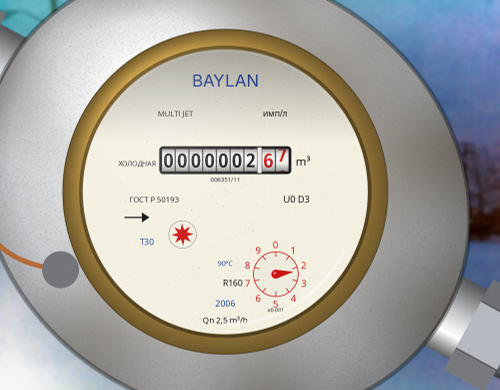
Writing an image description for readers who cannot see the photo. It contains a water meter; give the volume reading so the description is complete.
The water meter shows 2.672 m³
